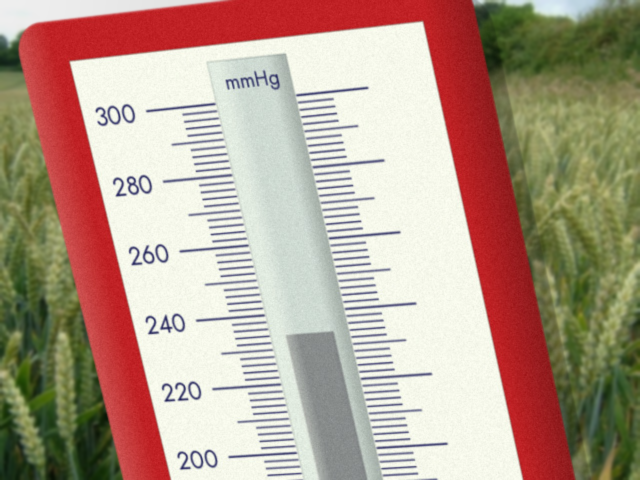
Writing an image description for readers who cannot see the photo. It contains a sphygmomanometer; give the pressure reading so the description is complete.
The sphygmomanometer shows 234 mmHg
